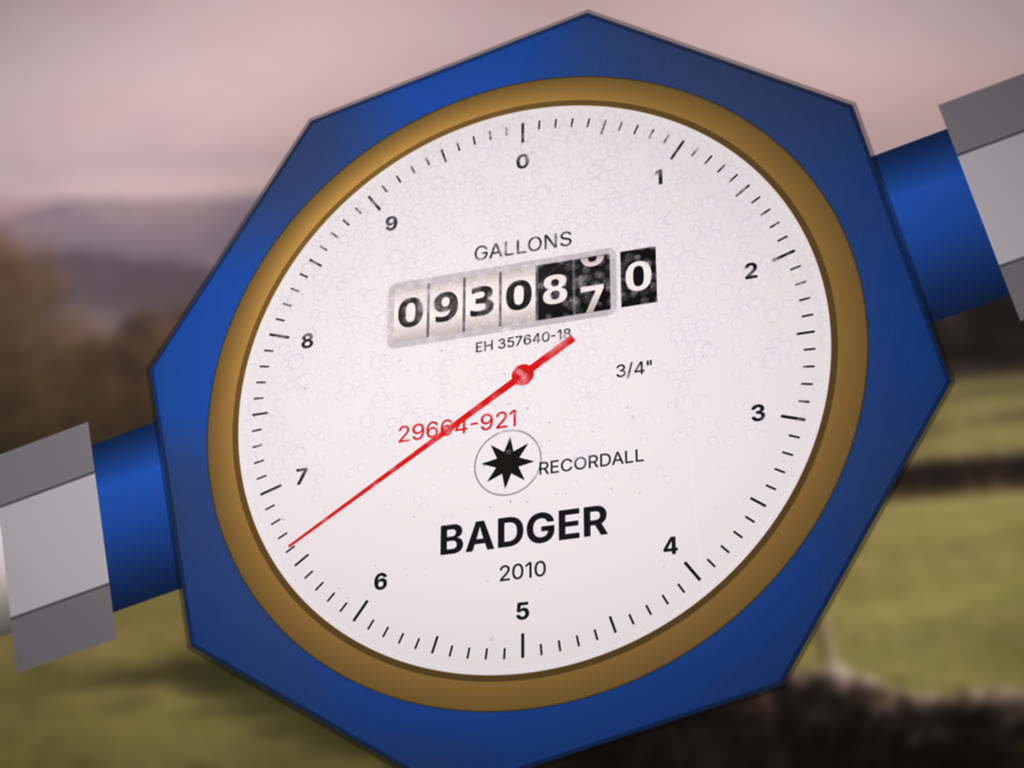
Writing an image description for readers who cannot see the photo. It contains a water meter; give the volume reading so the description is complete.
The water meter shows 930866.6 gal
